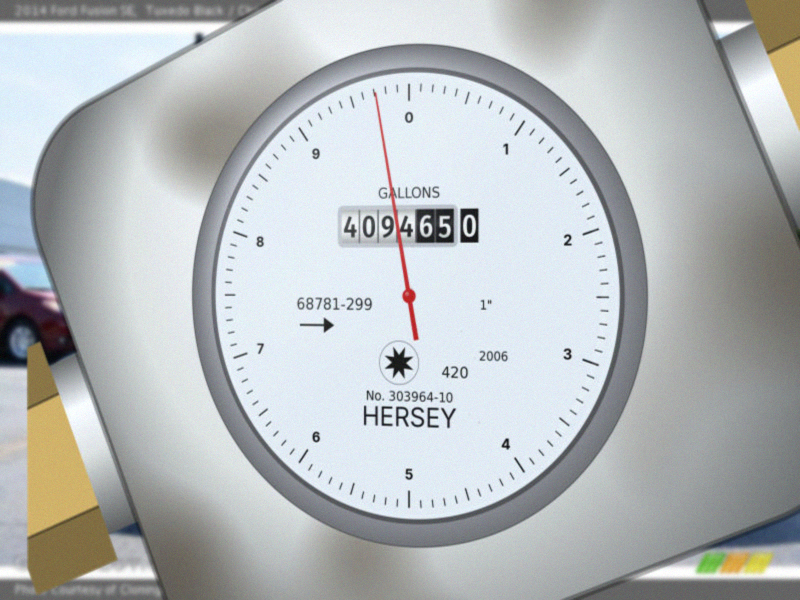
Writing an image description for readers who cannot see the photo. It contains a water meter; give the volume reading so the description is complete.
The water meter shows 4094649.7 gal
